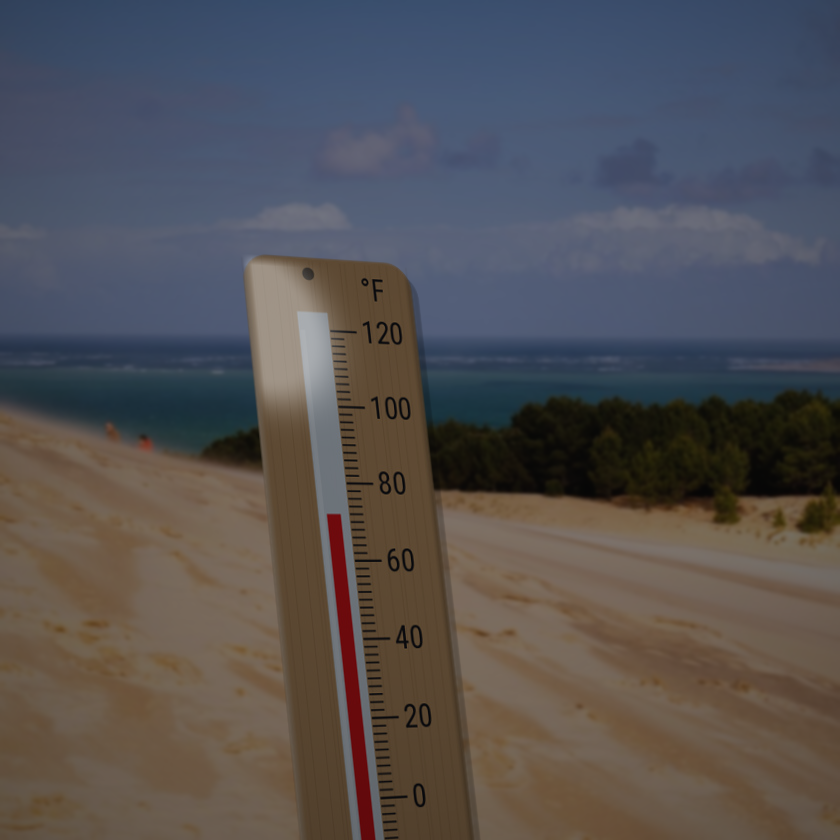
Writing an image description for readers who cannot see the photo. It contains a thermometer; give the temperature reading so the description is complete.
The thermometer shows 72 °F
